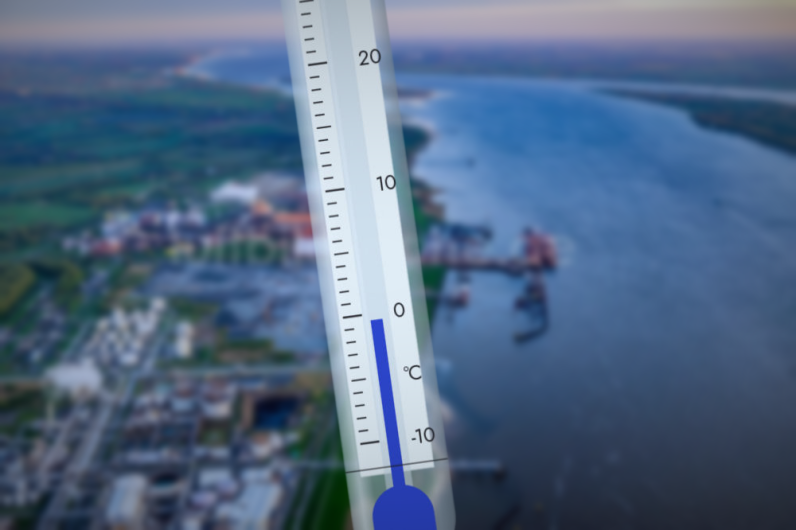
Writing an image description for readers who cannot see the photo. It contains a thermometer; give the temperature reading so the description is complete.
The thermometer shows -0.5 °C
